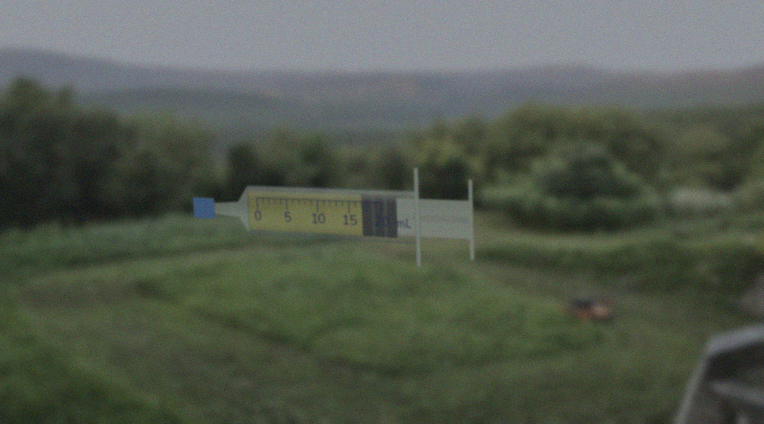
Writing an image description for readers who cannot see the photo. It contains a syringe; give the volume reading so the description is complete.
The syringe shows 17 mL
